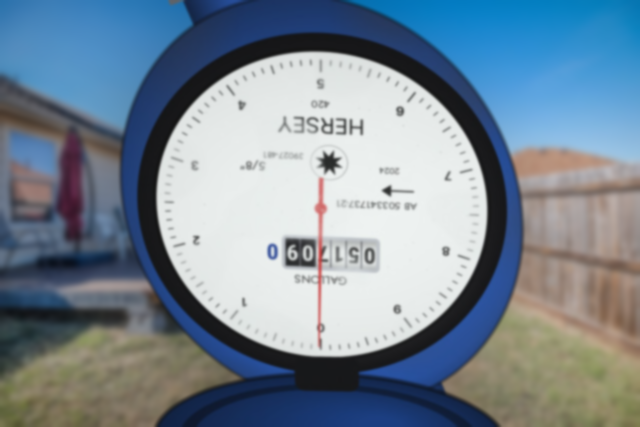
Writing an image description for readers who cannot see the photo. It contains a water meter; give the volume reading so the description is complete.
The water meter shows 517090.0 gal
